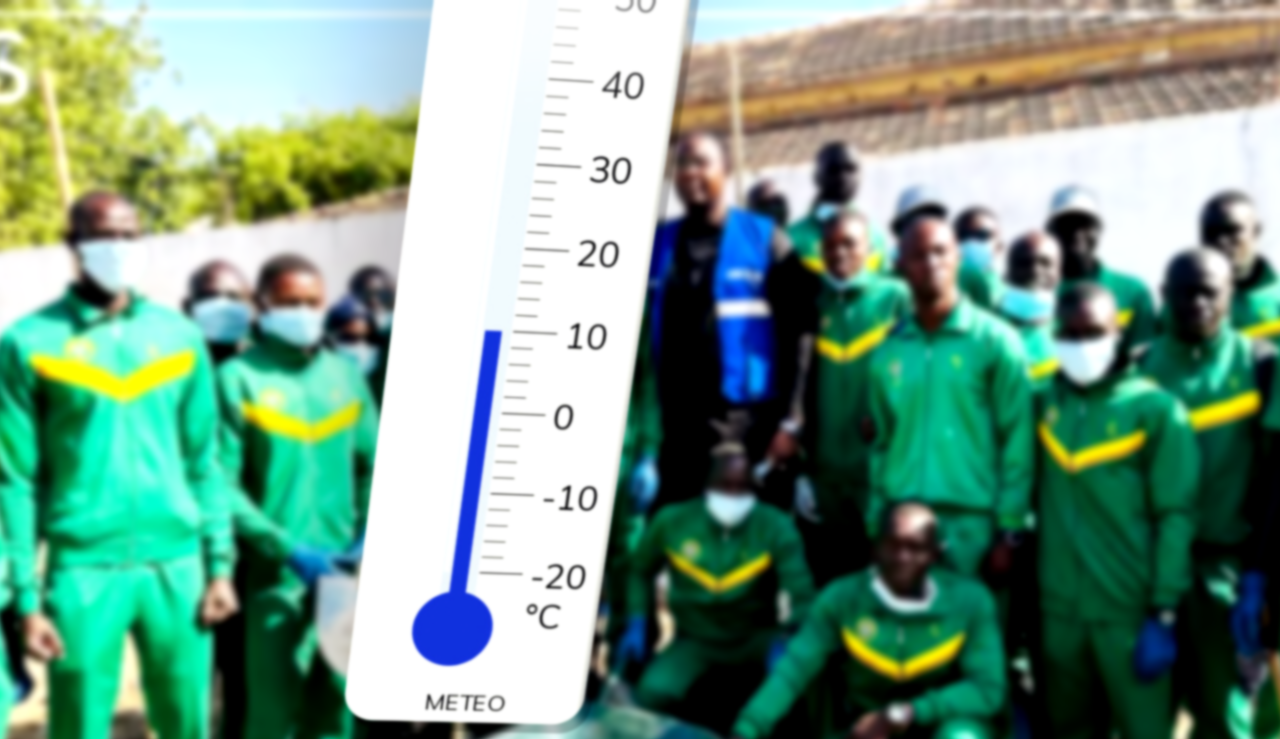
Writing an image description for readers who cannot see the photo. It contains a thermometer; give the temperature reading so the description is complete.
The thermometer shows 10 °C
